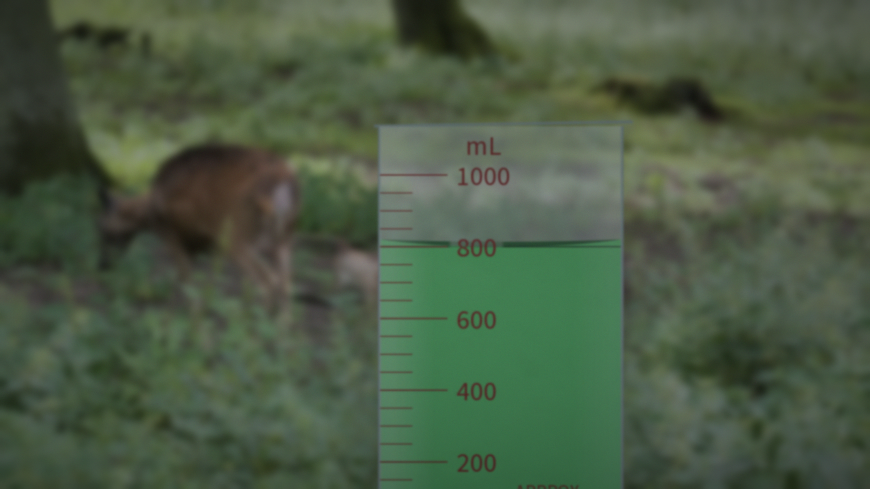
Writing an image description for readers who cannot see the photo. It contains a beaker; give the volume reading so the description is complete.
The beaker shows 800 mL
